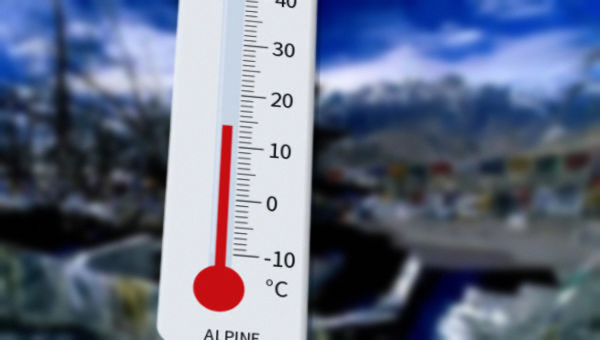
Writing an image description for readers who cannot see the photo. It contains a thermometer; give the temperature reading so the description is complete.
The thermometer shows 14 °C
